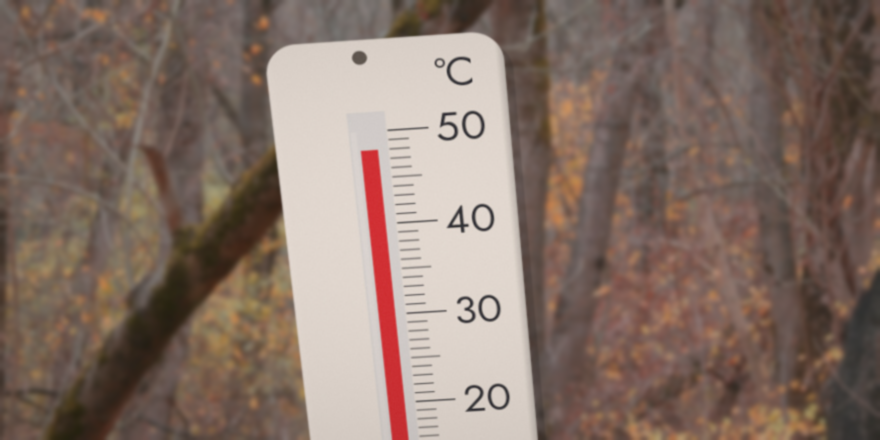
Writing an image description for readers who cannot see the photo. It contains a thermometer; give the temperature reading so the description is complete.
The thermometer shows 48 °C
